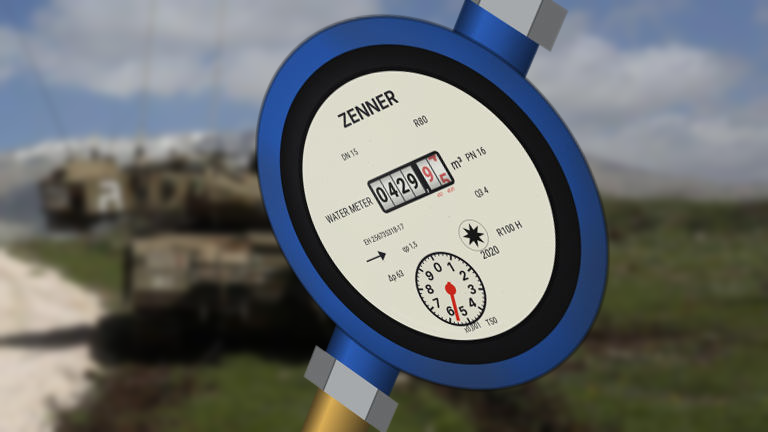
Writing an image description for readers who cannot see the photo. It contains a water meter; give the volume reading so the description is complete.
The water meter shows 429.945 m³
